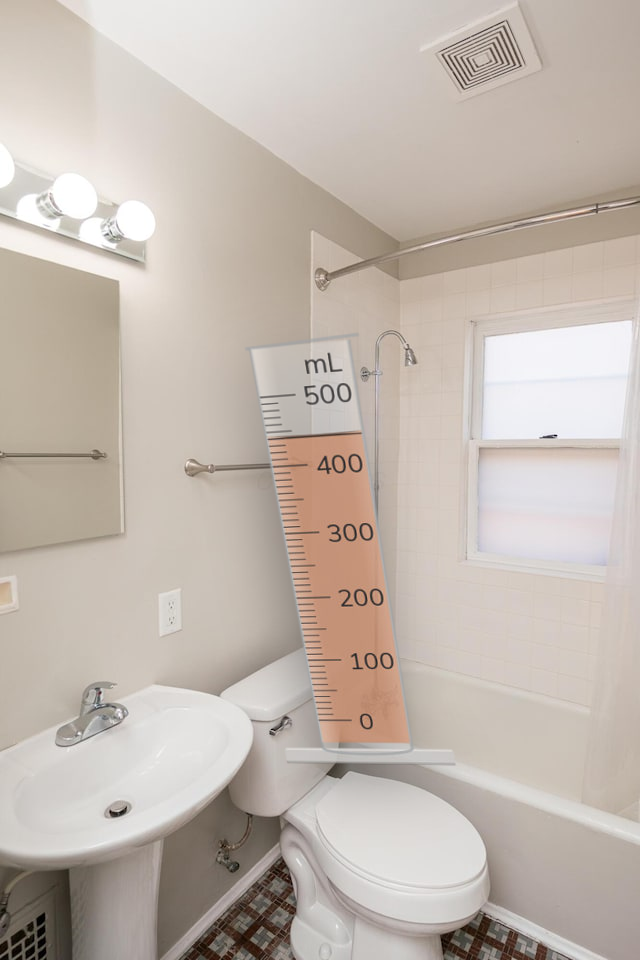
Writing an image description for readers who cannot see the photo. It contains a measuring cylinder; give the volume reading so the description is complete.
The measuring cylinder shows 440 mL
